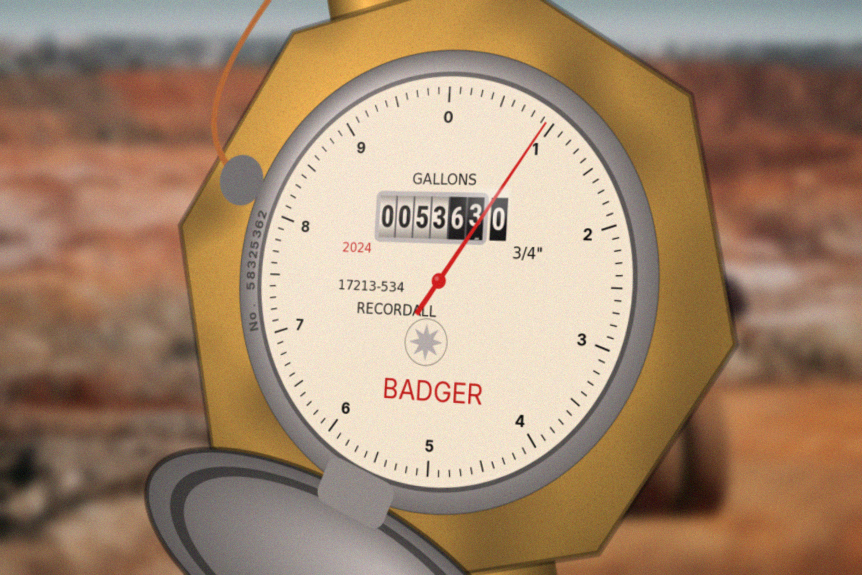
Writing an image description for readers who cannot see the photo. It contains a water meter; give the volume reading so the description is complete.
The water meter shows 53630.9 gal
